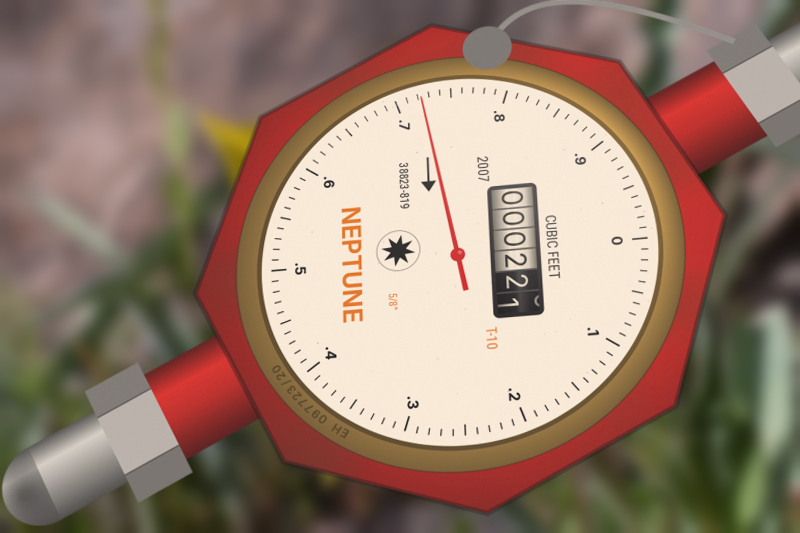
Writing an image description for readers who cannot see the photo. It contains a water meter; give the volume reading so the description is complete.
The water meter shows 220.72 ft³
